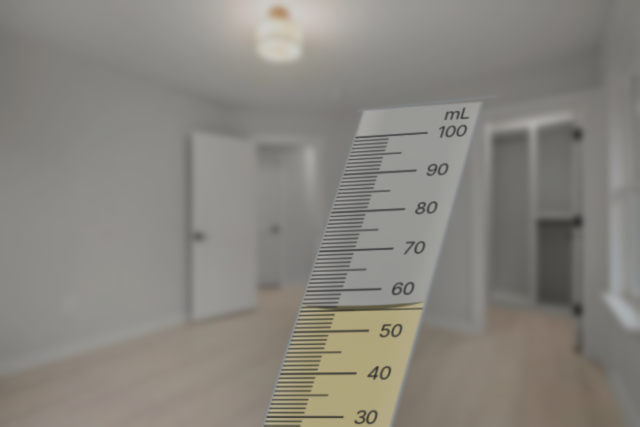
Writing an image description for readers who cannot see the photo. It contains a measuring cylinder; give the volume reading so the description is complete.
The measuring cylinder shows 55 mL
